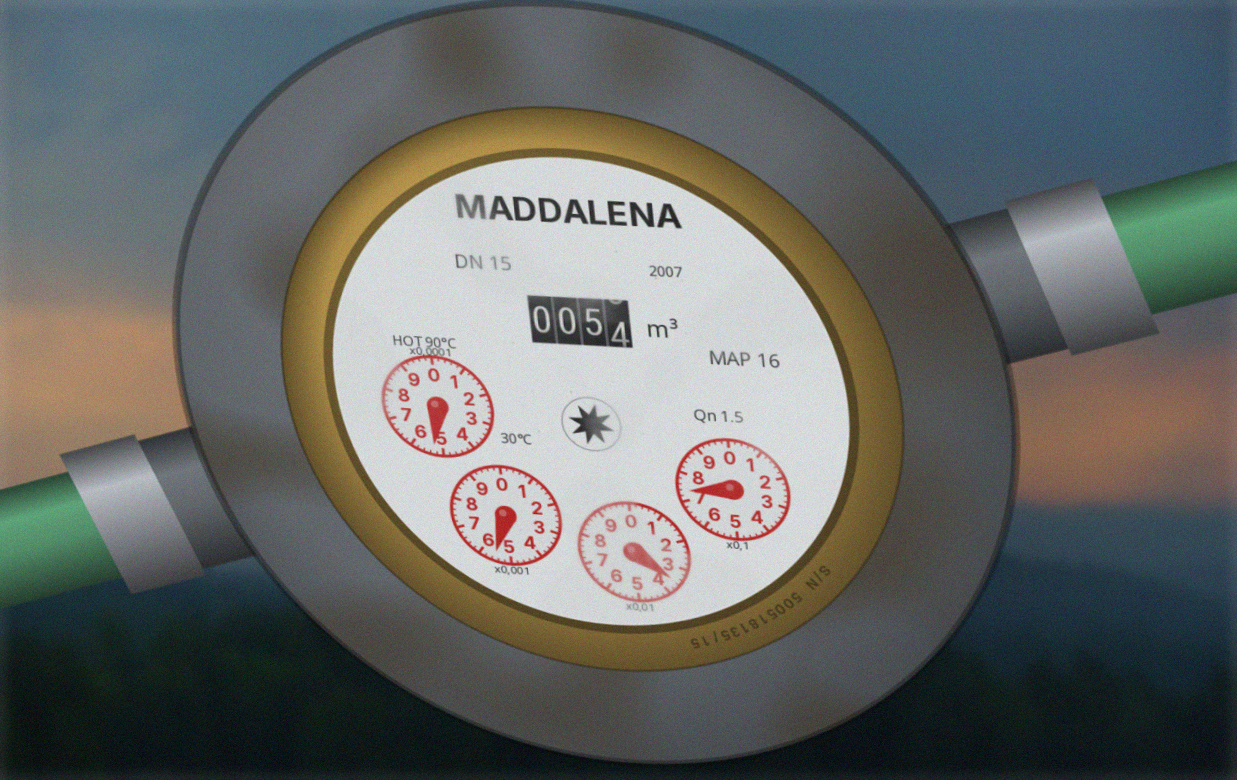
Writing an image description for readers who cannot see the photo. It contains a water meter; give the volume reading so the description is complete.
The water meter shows 53.7355 m³
